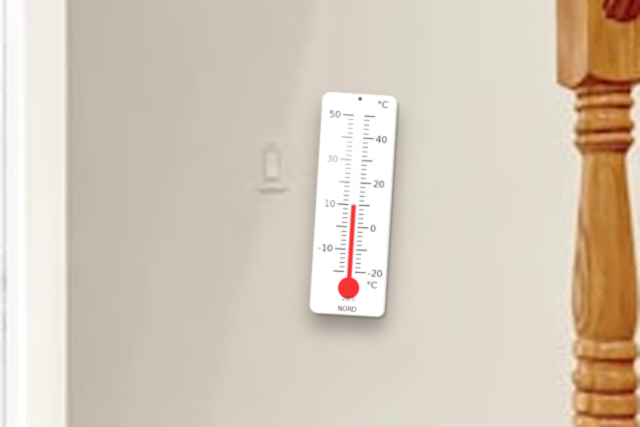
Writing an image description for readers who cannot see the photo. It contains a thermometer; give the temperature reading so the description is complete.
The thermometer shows 10 °C
